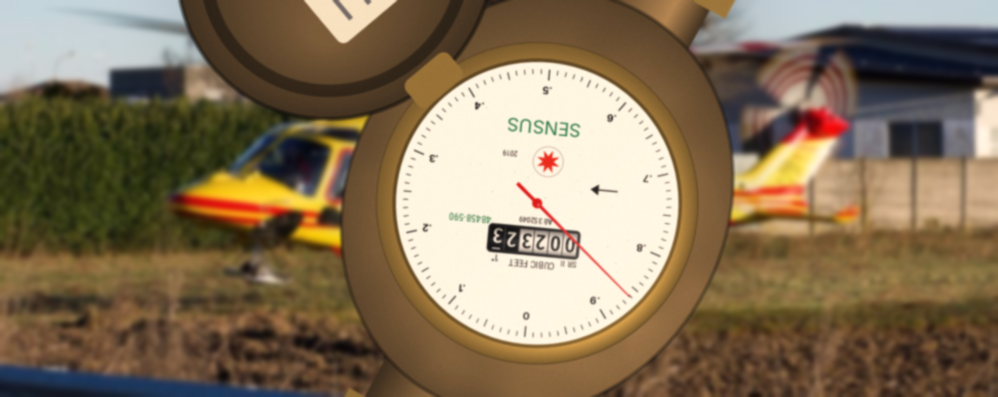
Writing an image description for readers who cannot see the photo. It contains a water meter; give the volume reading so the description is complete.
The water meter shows 2322.86 ft³
